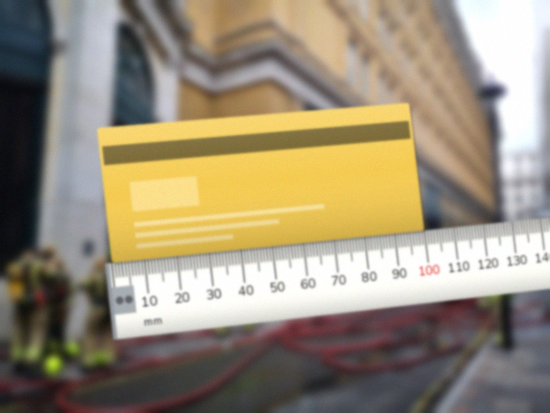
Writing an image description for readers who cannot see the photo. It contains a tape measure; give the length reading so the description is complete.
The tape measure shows 100 mm
